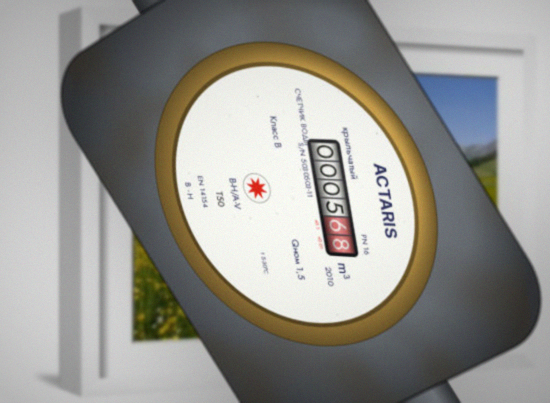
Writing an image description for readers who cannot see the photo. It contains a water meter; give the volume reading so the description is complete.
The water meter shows 5.68 m³
